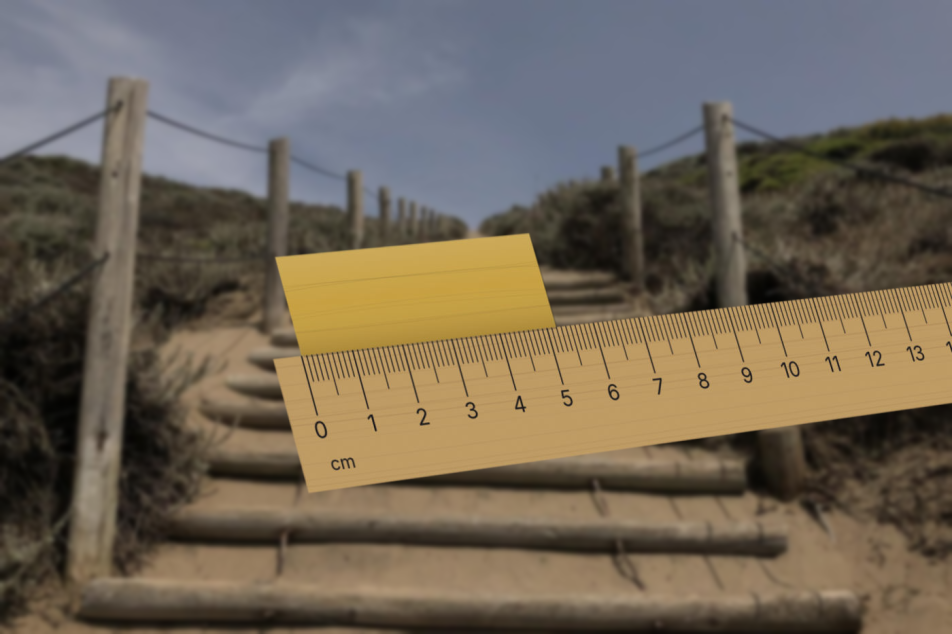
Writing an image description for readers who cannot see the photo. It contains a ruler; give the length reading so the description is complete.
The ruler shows 5.2 cm
